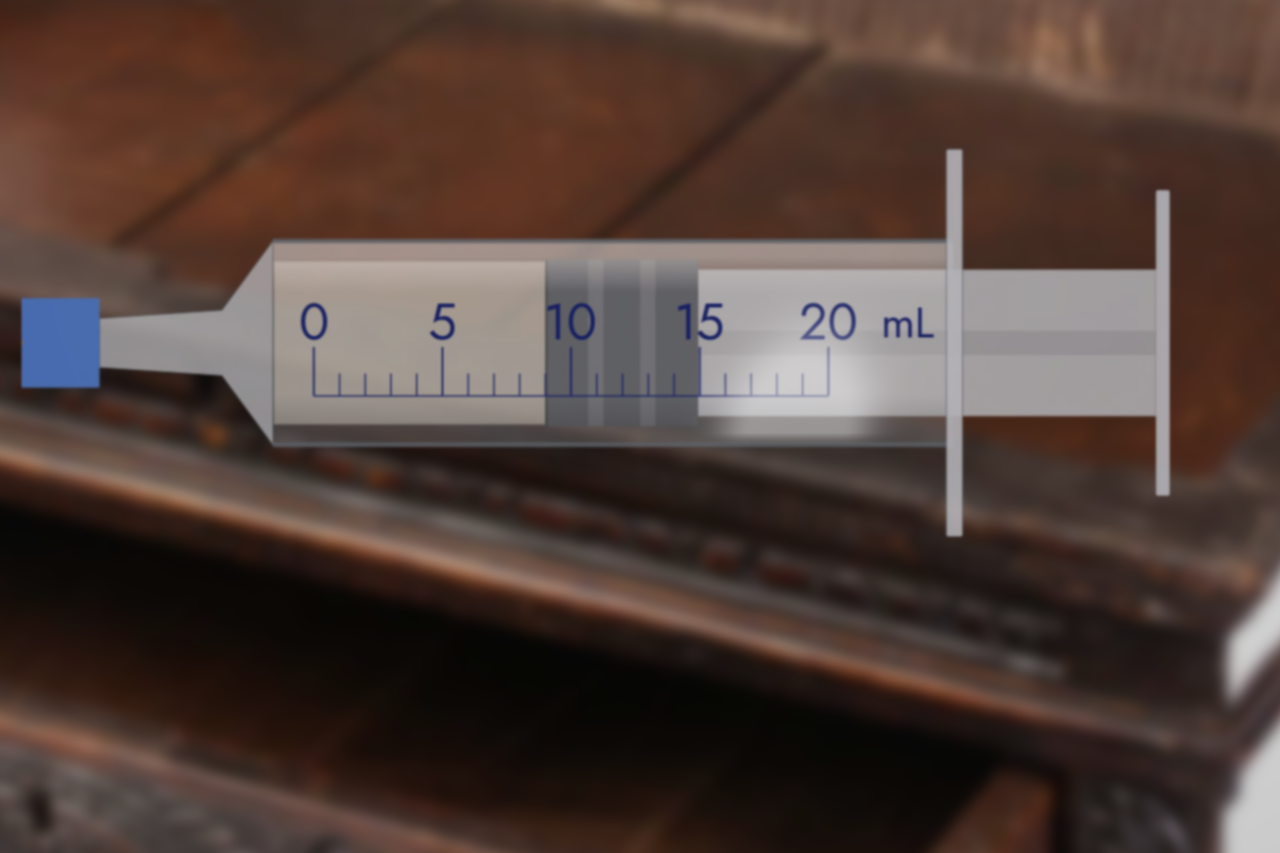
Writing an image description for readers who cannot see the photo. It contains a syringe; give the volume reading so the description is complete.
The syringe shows 9 mL
